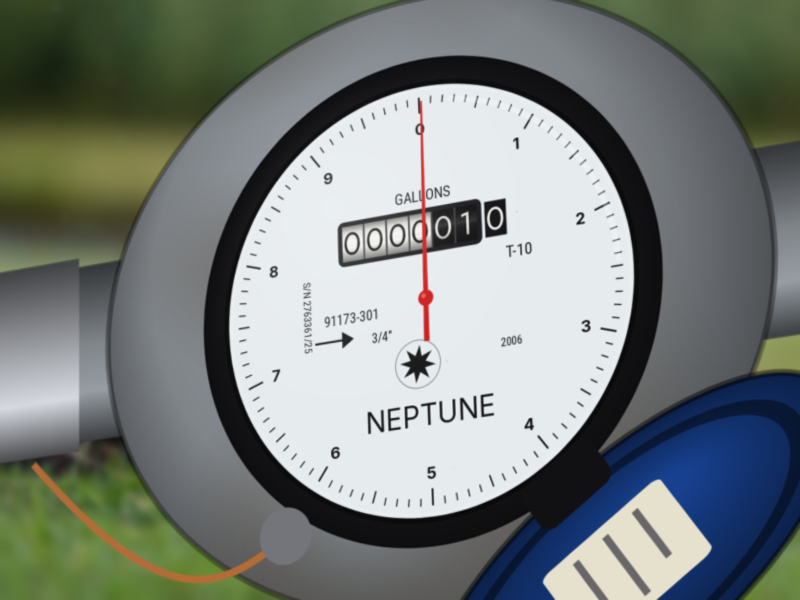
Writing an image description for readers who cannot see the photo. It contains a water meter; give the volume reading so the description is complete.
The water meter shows 10.0 gal
